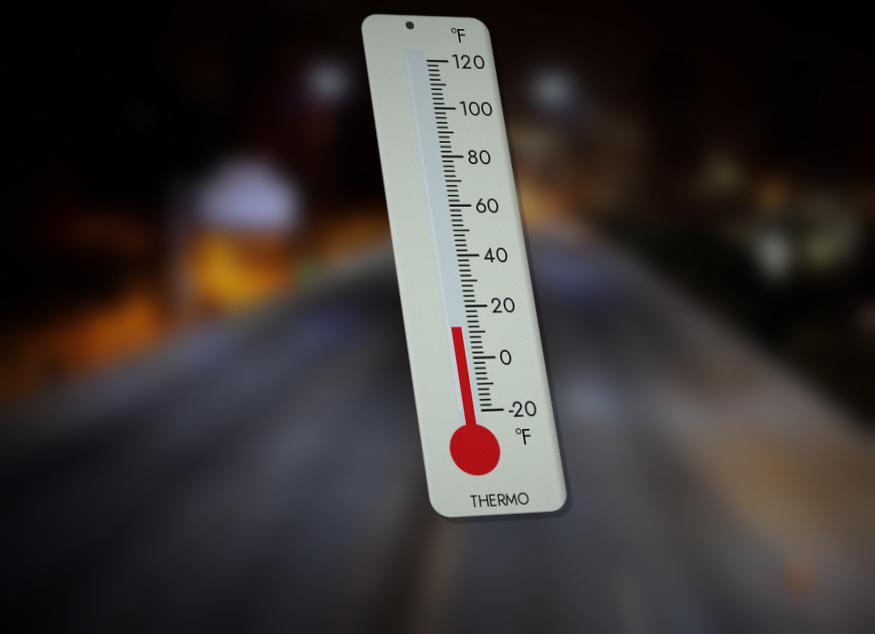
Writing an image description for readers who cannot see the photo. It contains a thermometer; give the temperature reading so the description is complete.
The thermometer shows 12 °F
